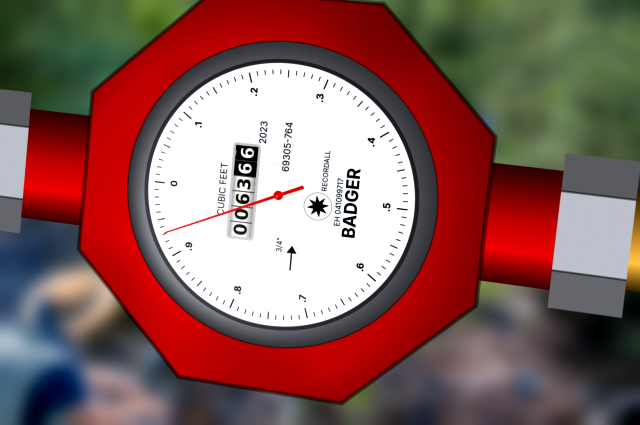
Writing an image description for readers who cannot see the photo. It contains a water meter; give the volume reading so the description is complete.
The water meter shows 6365.93 ft³
